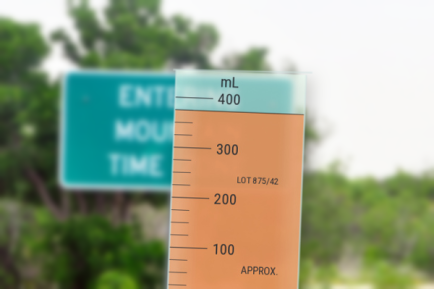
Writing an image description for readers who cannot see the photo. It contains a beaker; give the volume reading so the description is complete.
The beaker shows 375 mL
